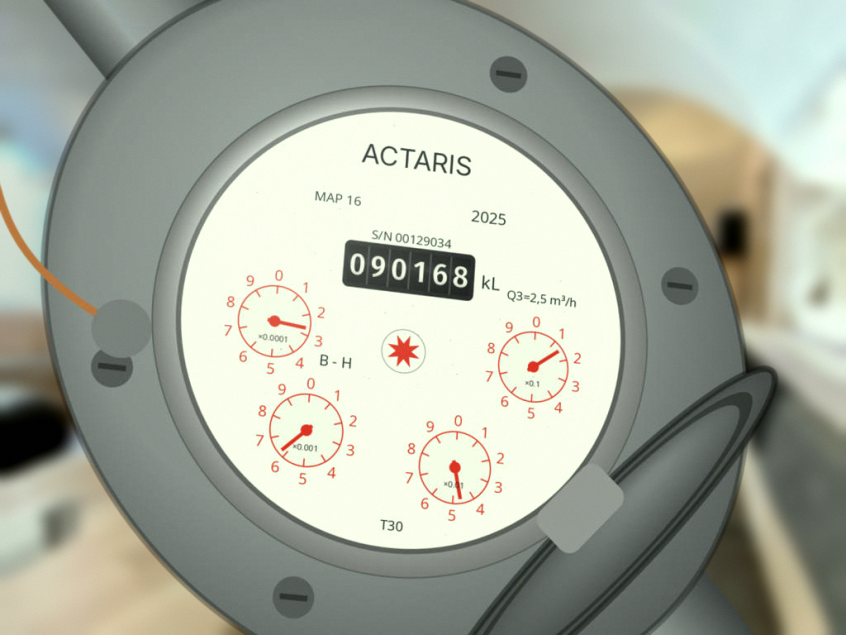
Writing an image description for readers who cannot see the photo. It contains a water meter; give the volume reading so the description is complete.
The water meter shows 90168.1462 kL
